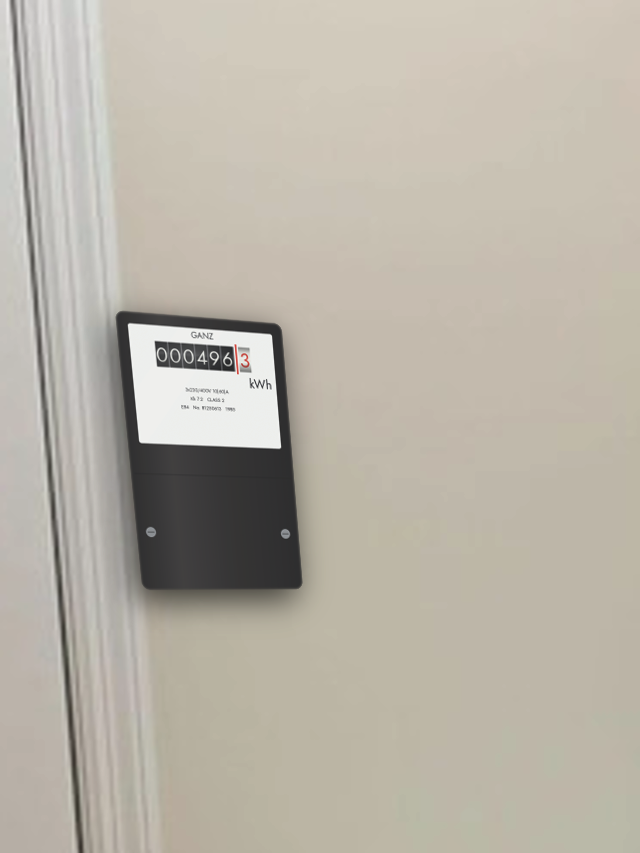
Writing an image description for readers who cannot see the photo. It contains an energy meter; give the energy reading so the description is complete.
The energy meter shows 496.3 kWh
